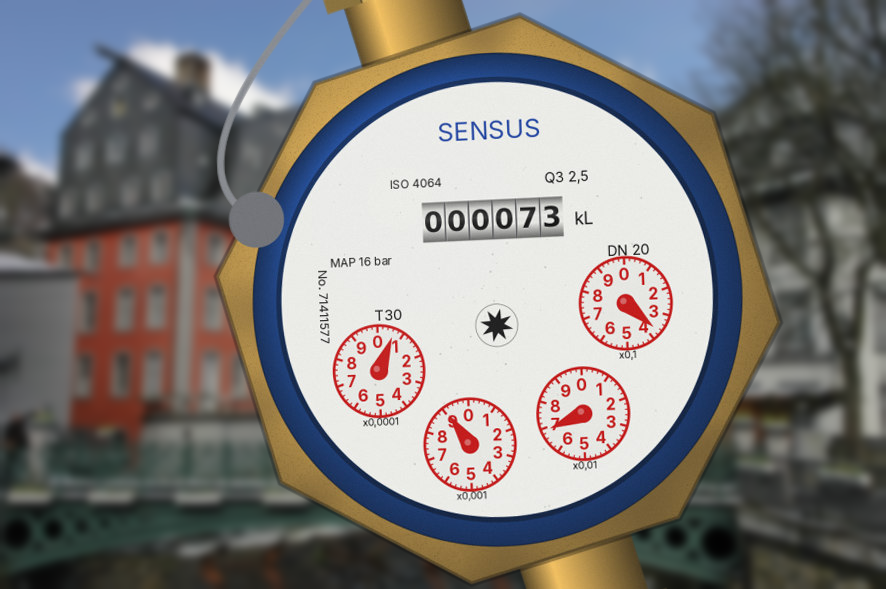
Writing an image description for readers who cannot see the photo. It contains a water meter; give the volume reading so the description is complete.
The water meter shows 73.3690 kL
